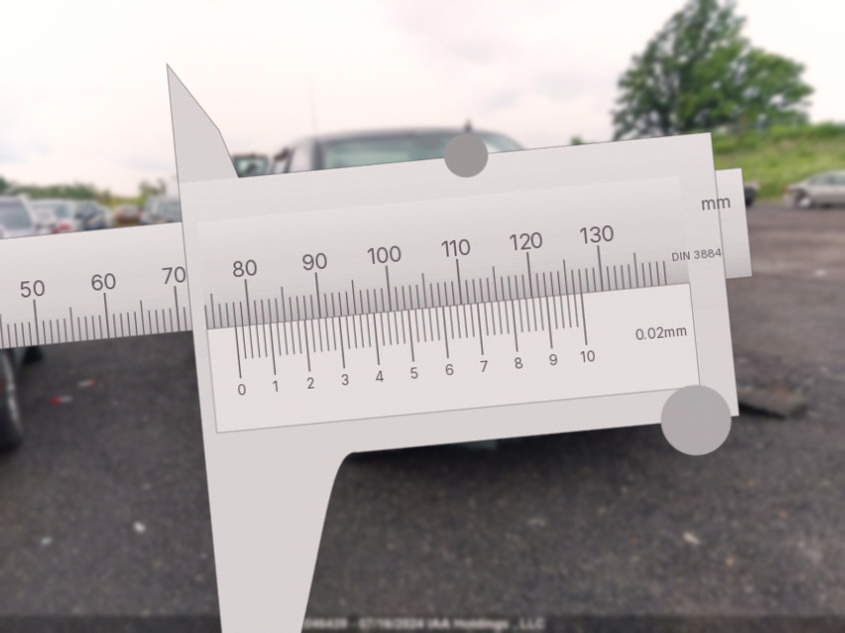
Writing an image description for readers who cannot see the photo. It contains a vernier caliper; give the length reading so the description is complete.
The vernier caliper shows 78.0 mm
